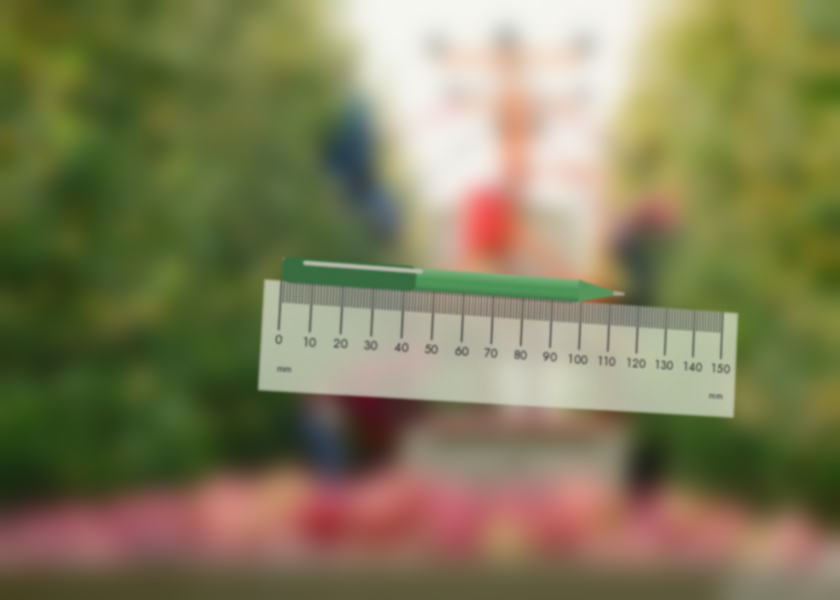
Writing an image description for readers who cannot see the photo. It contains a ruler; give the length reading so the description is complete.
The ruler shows 115 mm
